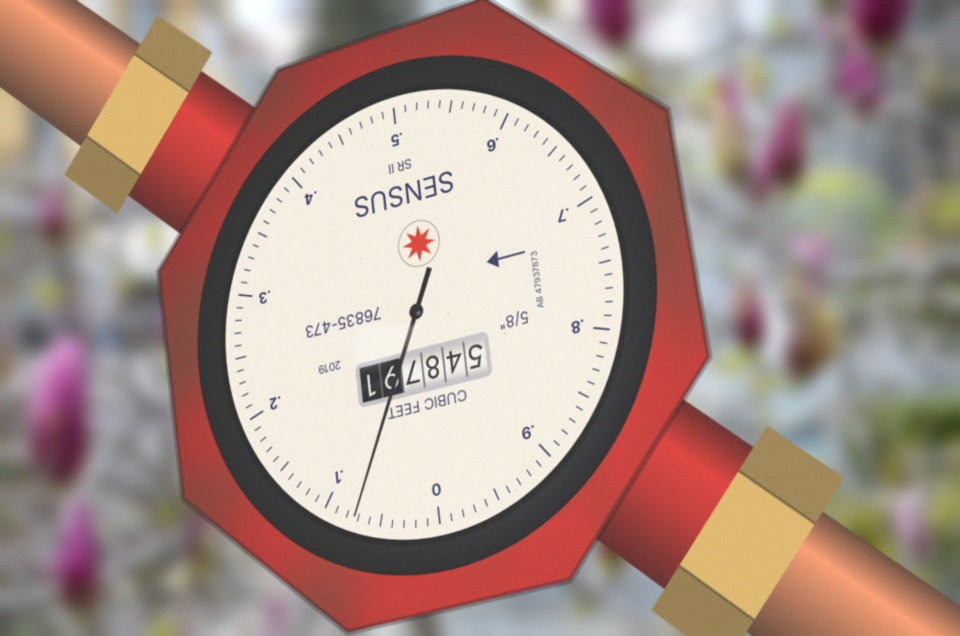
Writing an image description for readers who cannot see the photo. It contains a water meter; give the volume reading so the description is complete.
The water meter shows 548791.07 ft³
